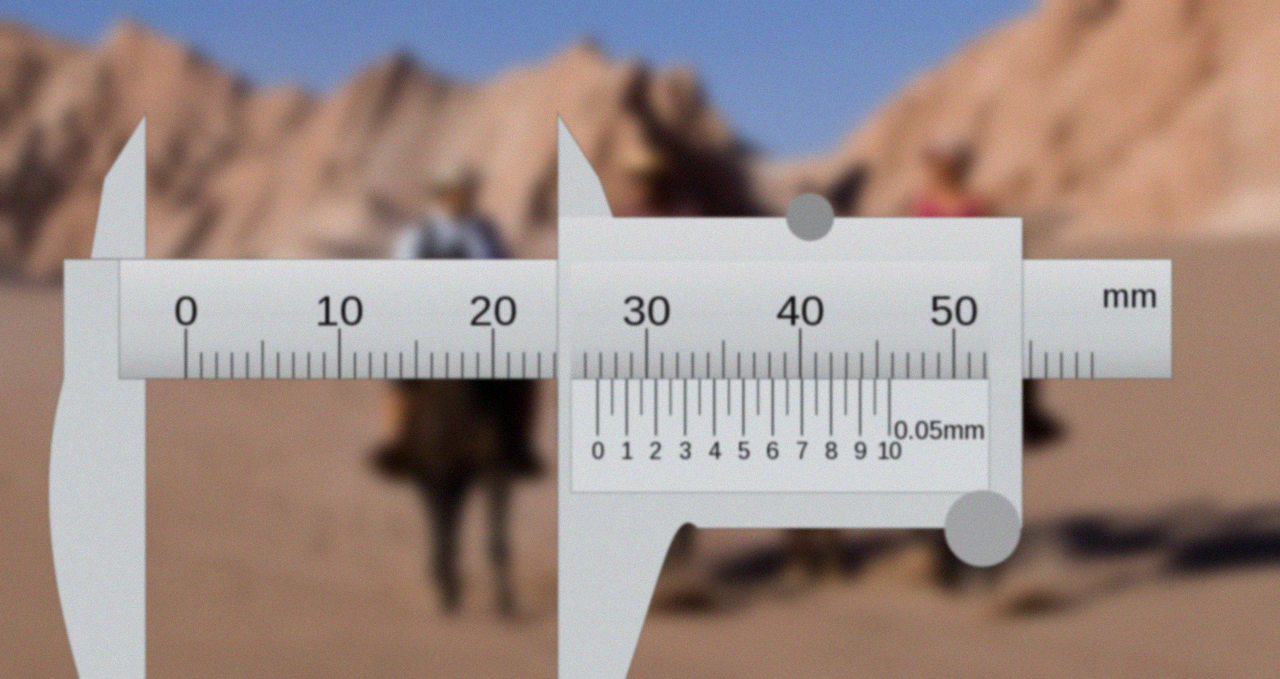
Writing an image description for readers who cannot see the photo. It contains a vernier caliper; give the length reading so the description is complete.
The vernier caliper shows 26.8 mm
